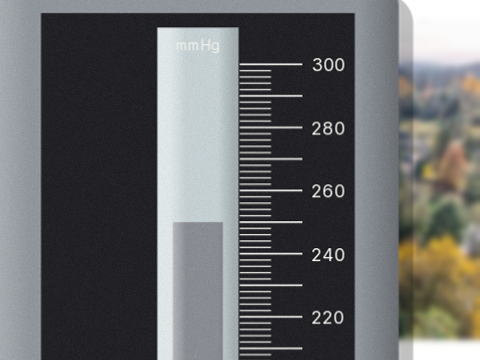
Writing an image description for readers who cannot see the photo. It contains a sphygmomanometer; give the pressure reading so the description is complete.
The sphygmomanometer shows 250 mmHg
